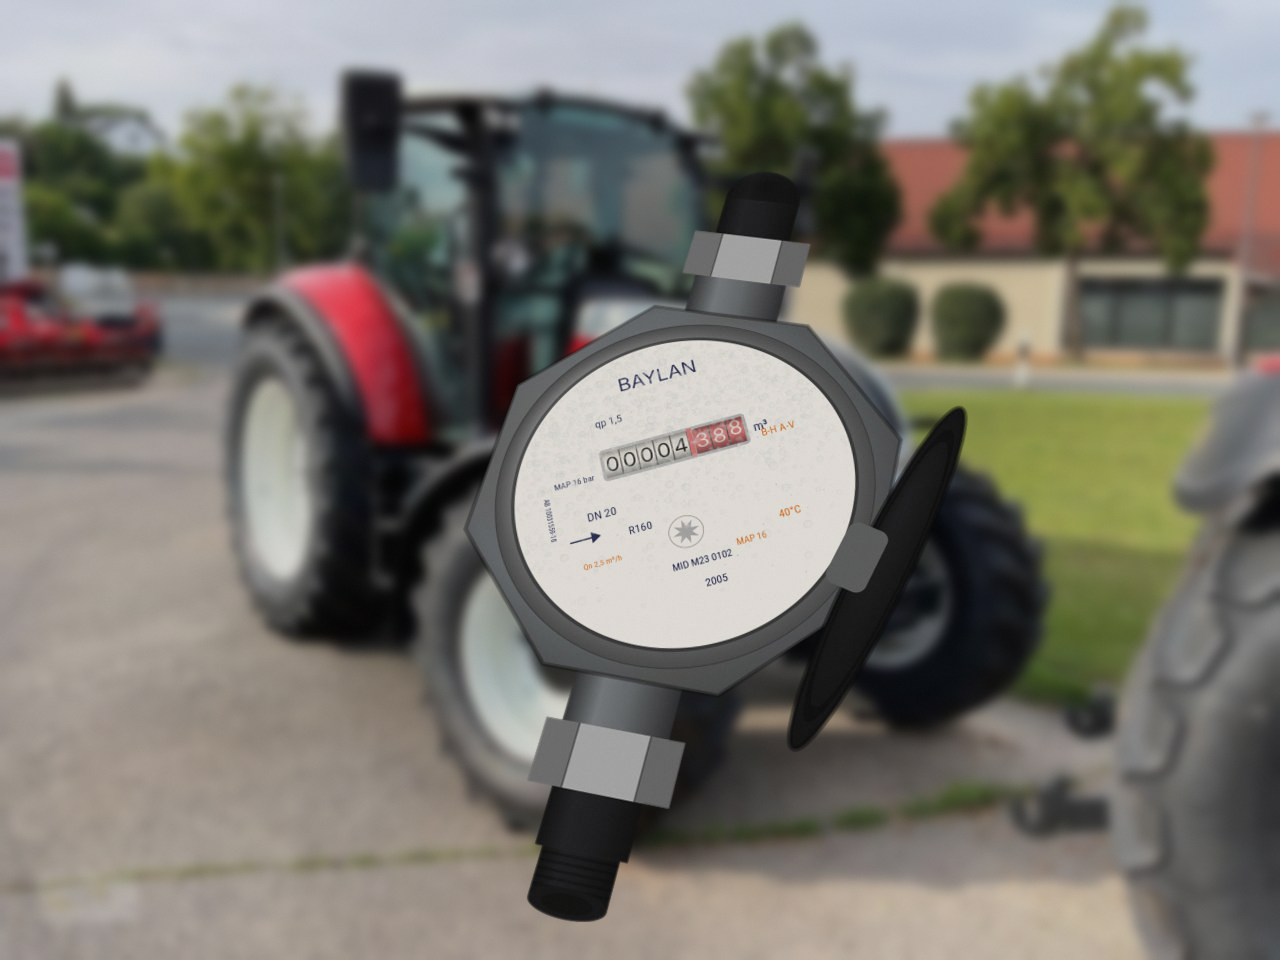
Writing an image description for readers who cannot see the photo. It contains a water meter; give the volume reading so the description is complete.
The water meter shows 4.388 m³
